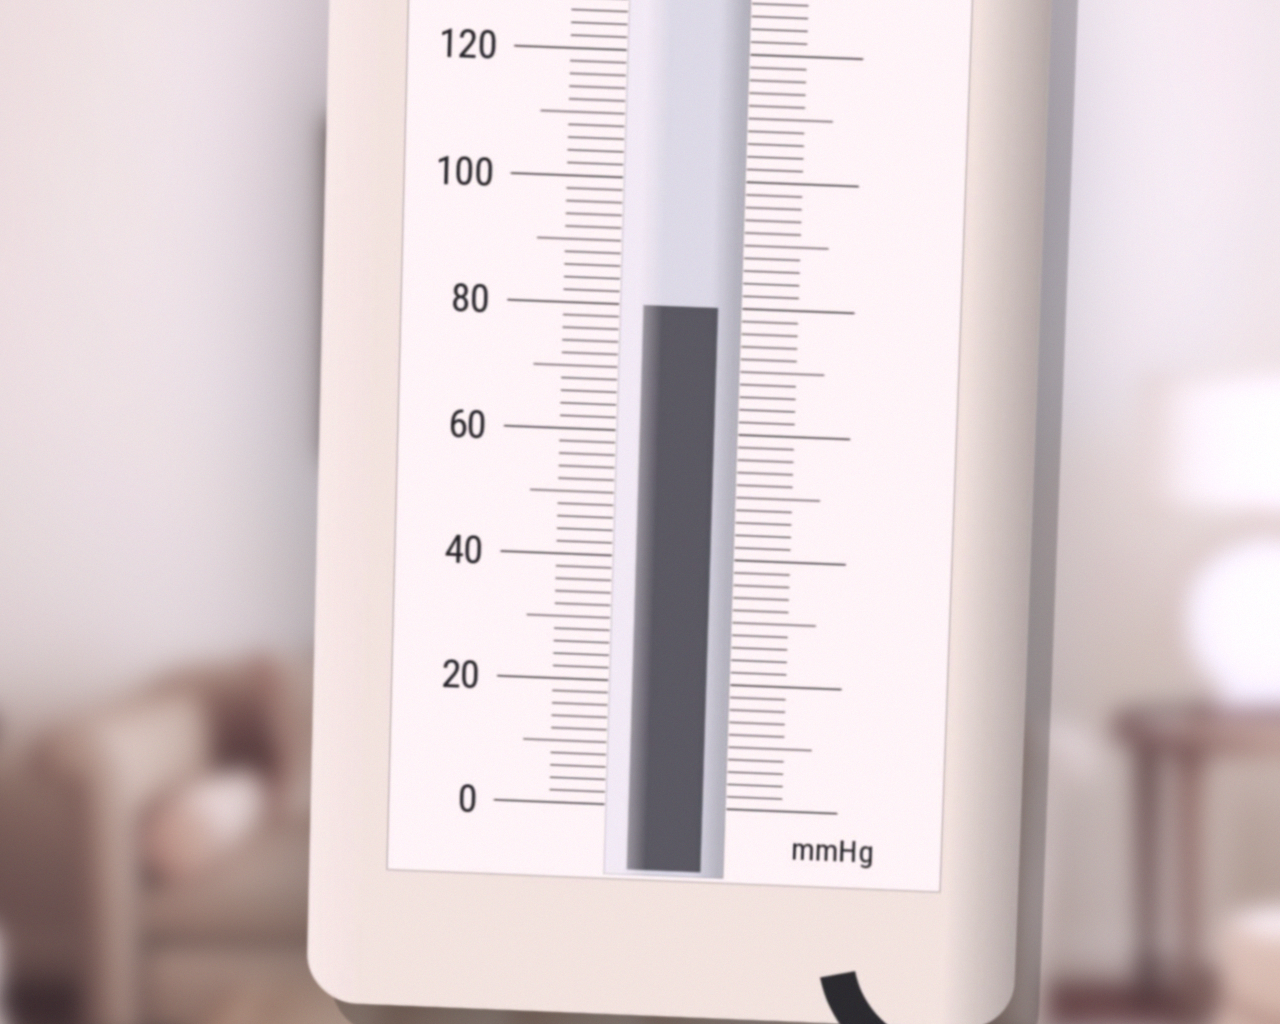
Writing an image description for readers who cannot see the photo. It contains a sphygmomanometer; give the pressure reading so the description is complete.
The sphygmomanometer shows 80 mmHg
